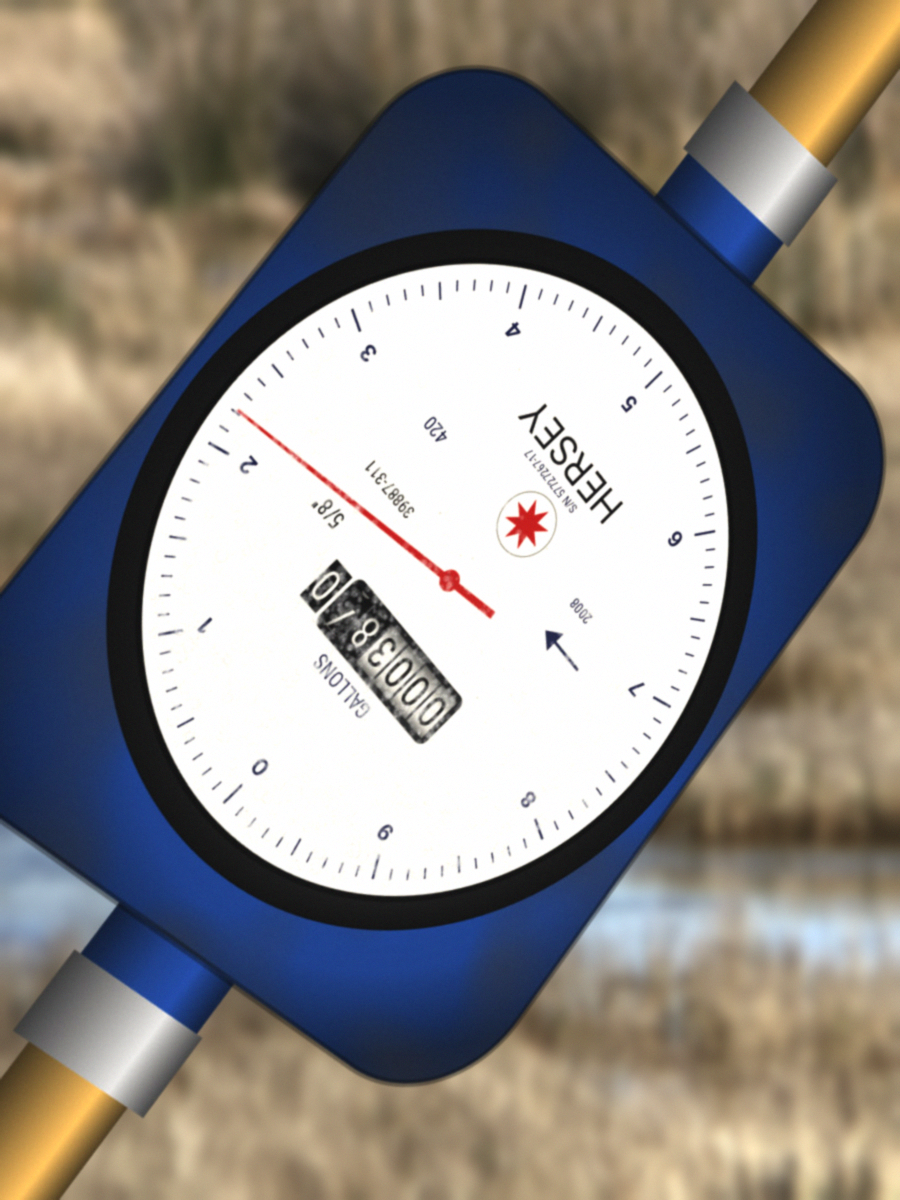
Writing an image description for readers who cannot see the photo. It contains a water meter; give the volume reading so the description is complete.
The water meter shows 3872.2 gal
